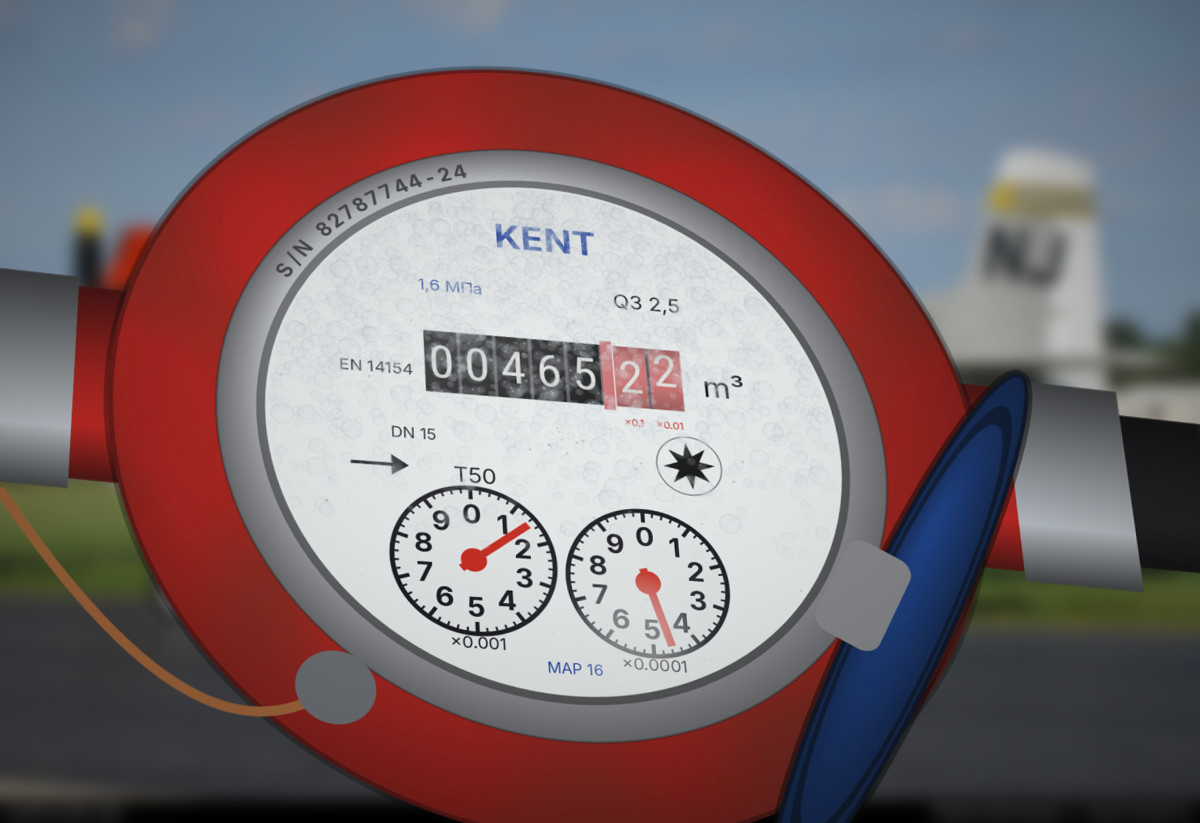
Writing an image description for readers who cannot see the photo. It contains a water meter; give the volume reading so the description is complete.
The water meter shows 465.2214 m³
